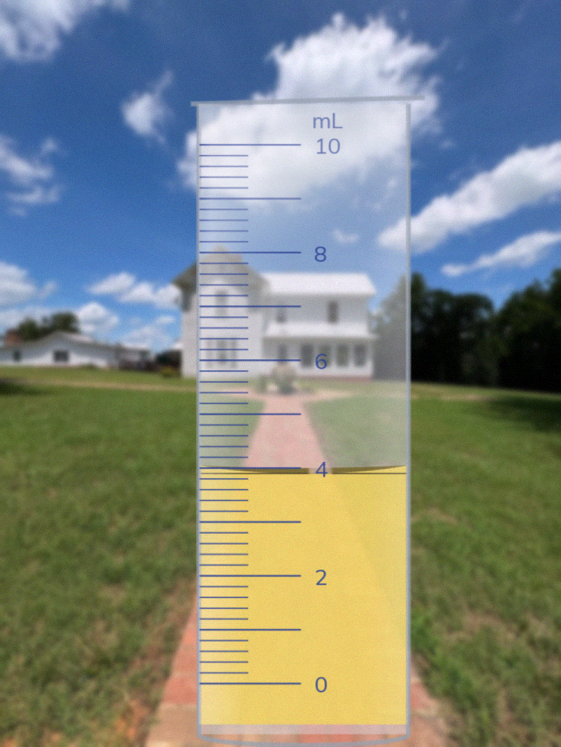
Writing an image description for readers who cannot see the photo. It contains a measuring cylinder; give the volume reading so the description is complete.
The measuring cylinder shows 3.9 mL
